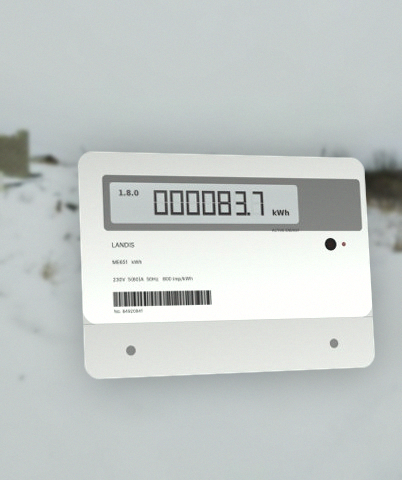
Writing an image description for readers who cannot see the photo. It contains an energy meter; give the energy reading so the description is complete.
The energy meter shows 83.7 kWh
